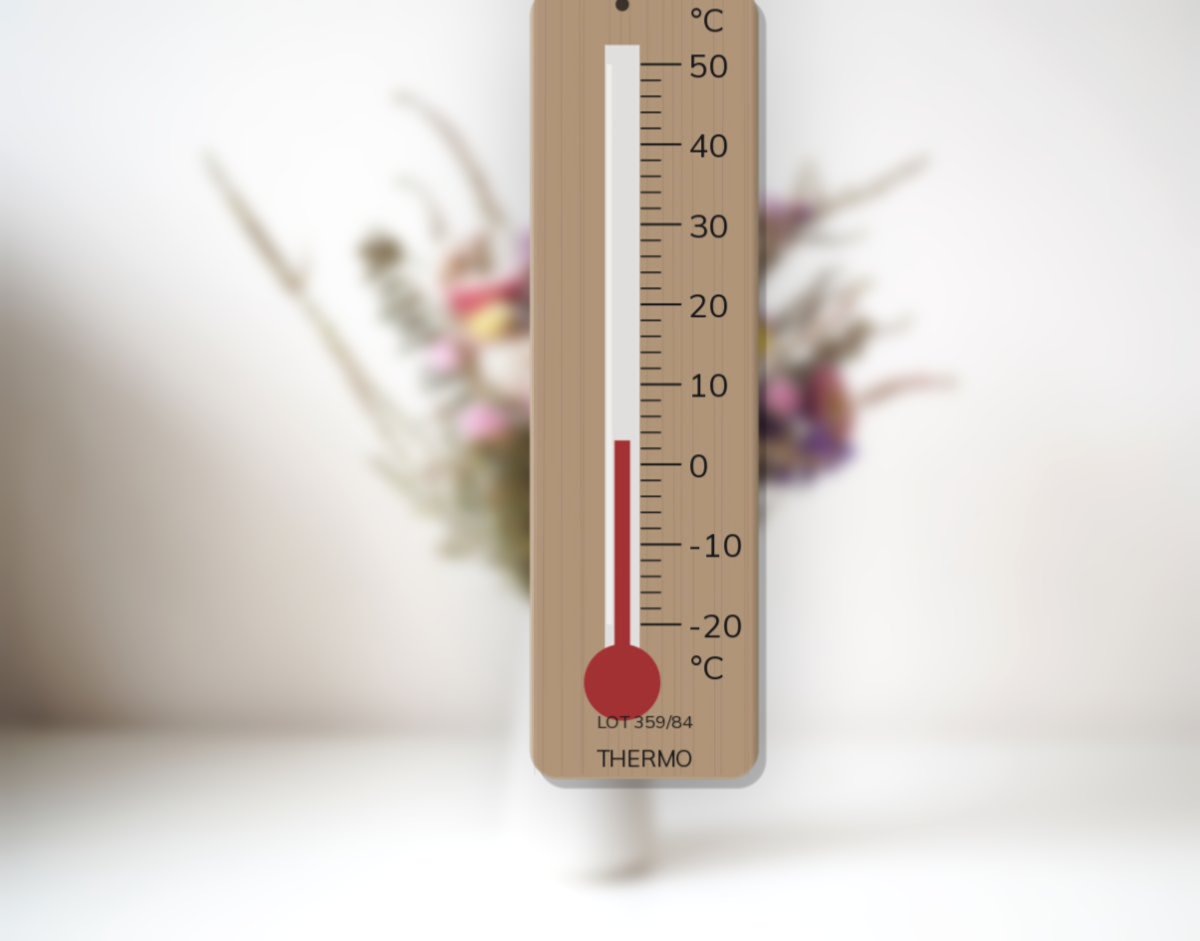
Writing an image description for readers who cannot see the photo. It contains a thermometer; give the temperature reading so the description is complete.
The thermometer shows 3 °C
